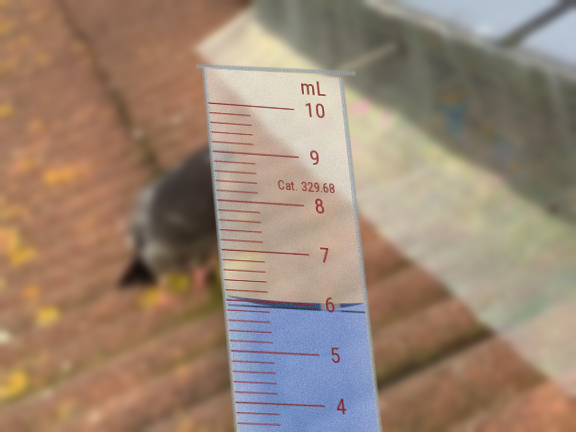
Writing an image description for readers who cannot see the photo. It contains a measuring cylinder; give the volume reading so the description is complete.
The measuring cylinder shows 5.9 mL
